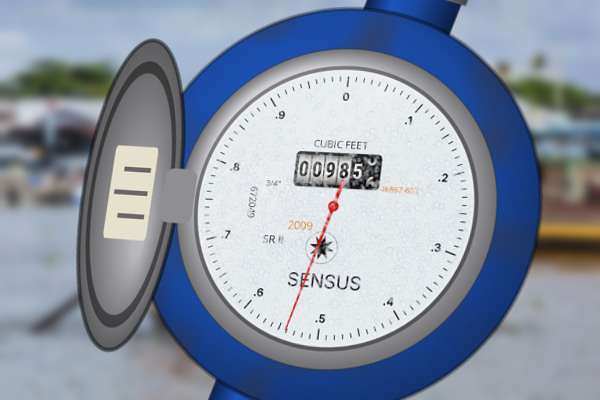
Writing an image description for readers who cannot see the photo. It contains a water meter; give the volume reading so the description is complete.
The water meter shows 9855.54 ft³
